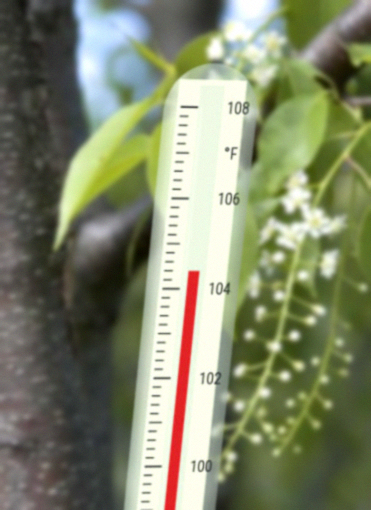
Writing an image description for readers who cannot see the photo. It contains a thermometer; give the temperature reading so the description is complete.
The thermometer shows 104.4 °F
